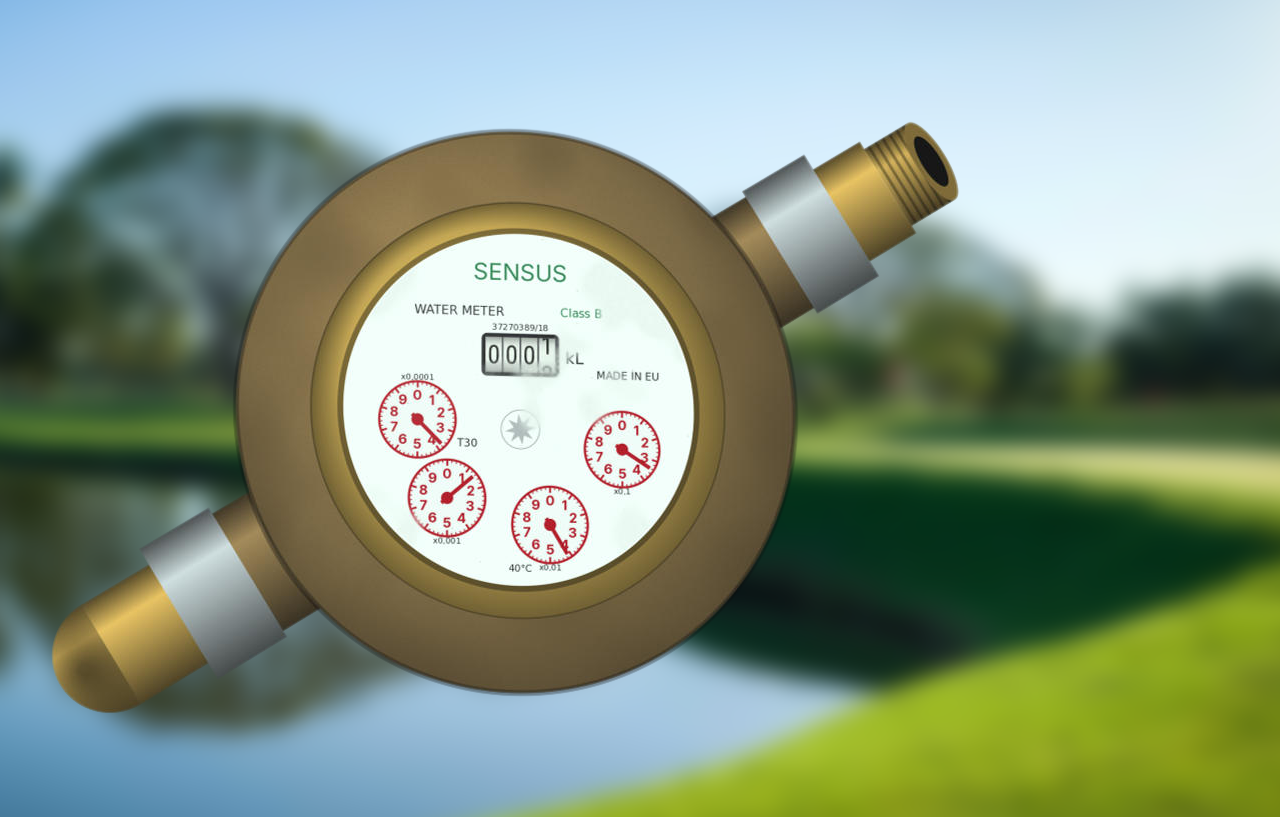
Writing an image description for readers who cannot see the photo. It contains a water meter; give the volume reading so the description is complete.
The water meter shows 1.3413 kL
